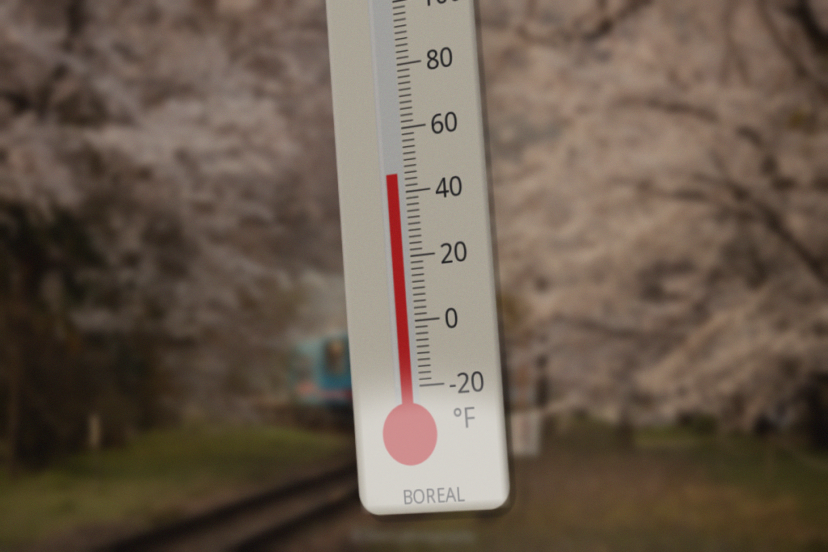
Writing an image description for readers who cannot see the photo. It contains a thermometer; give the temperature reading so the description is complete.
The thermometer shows 46 °F
